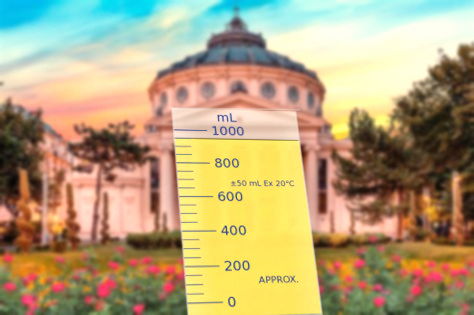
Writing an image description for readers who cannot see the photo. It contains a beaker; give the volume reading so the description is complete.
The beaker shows 950 mL
